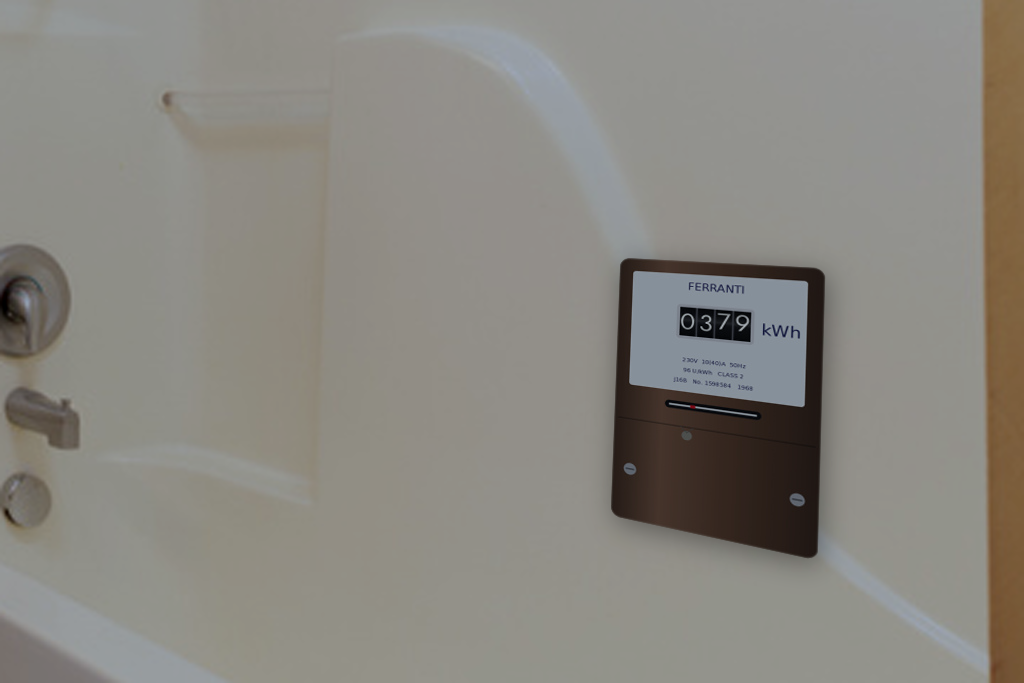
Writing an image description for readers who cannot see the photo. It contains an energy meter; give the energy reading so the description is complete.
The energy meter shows 379 kWh
